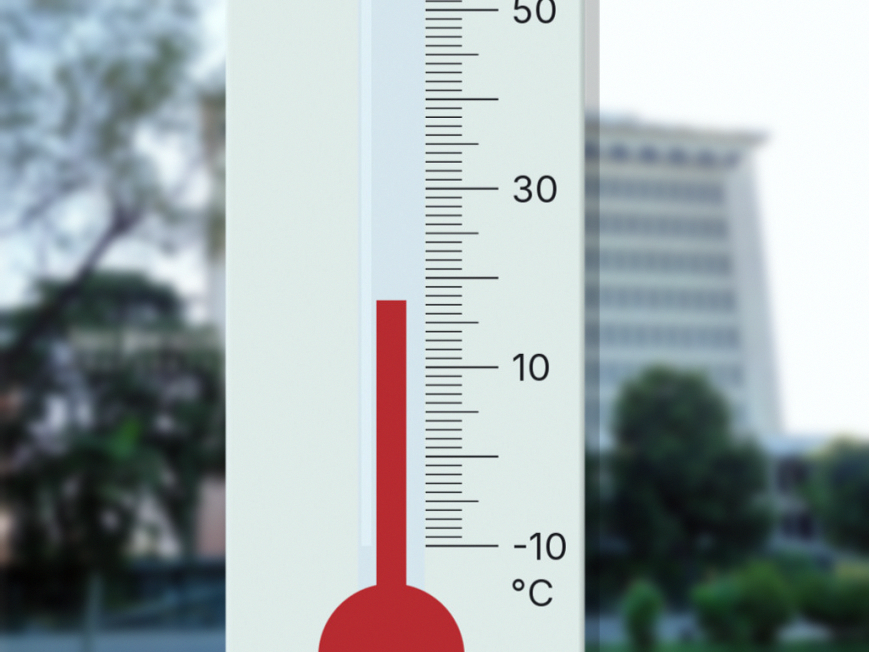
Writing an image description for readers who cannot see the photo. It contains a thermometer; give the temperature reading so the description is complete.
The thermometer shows 17.5 °C
